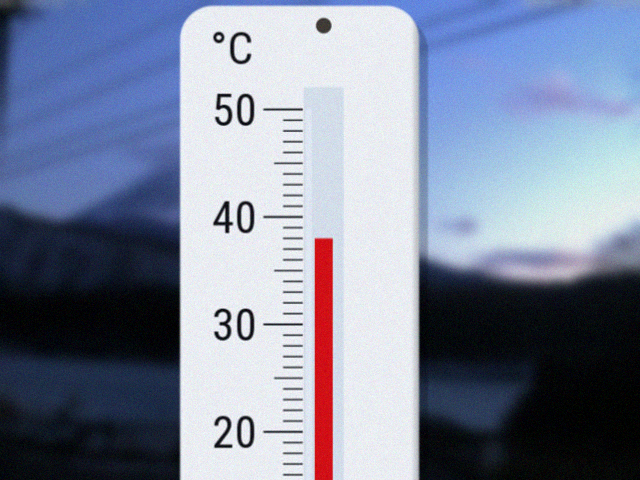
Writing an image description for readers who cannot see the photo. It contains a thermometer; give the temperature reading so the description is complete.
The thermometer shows 38 °C
